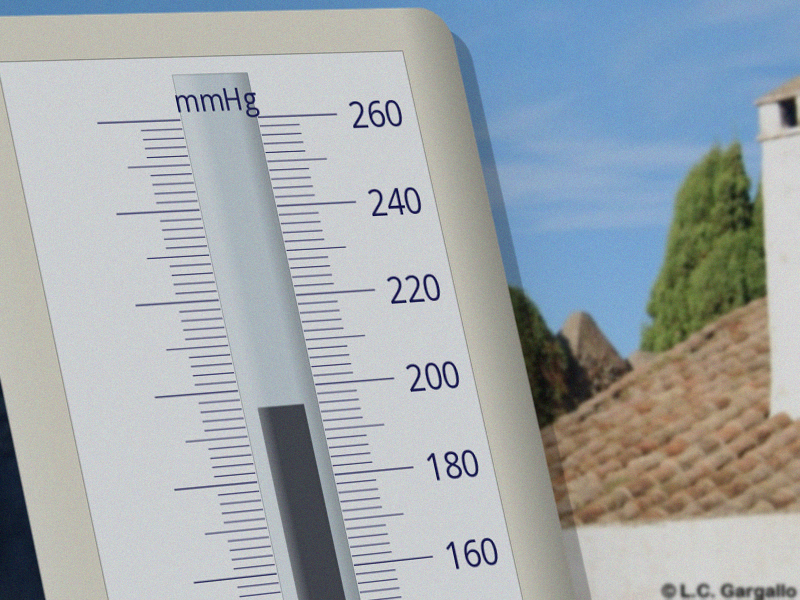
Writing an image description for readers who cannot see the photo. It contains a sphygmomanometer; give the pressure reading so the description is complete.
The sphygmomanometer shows 196 mmHg
